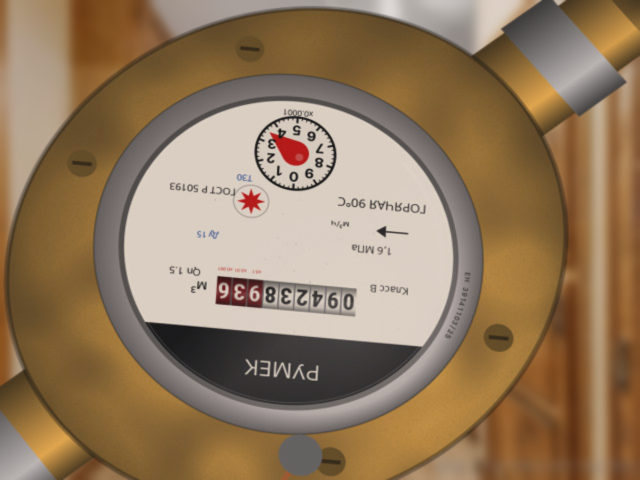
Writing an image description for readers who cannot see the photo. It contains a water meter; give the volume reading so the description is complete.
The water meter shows 94238.9363 m³
